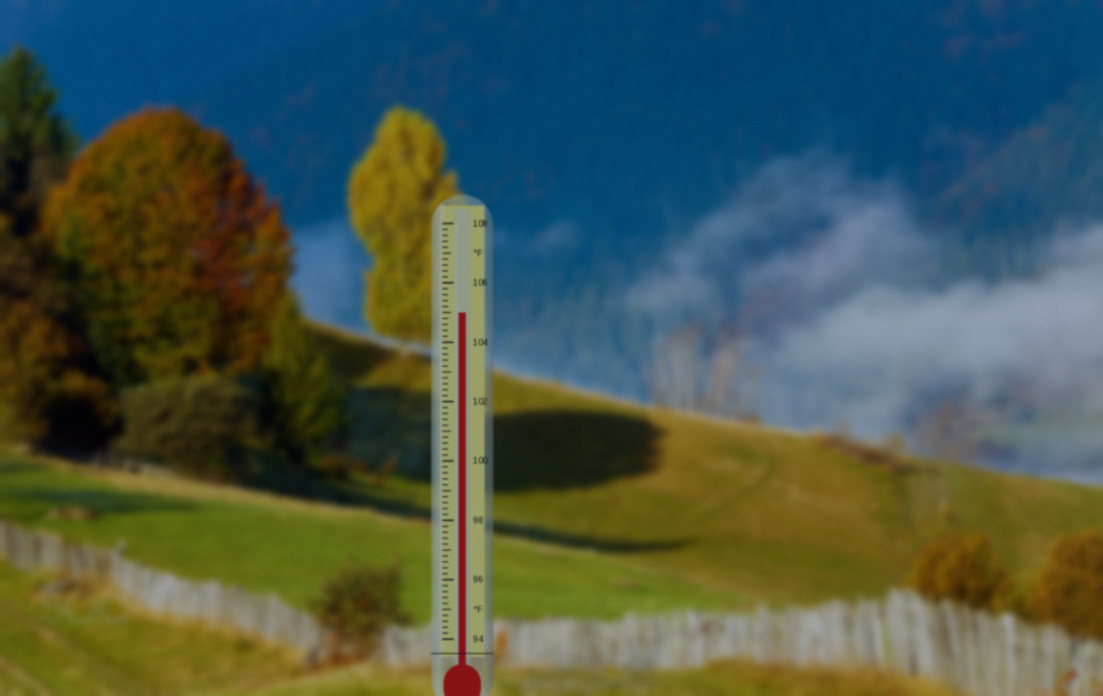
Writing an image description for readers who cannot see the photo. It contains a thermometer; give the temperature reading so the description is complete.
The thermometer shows 105 °F
